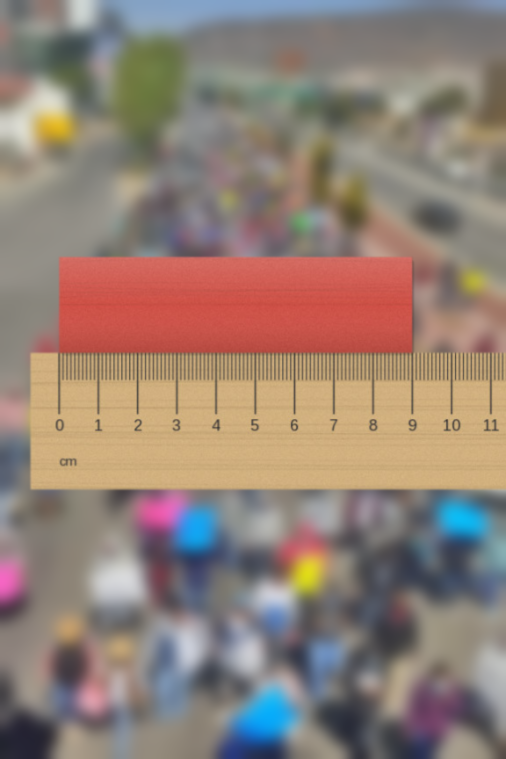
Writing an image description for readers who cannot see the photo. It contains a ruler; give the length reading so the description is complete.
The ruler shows 9 cm
